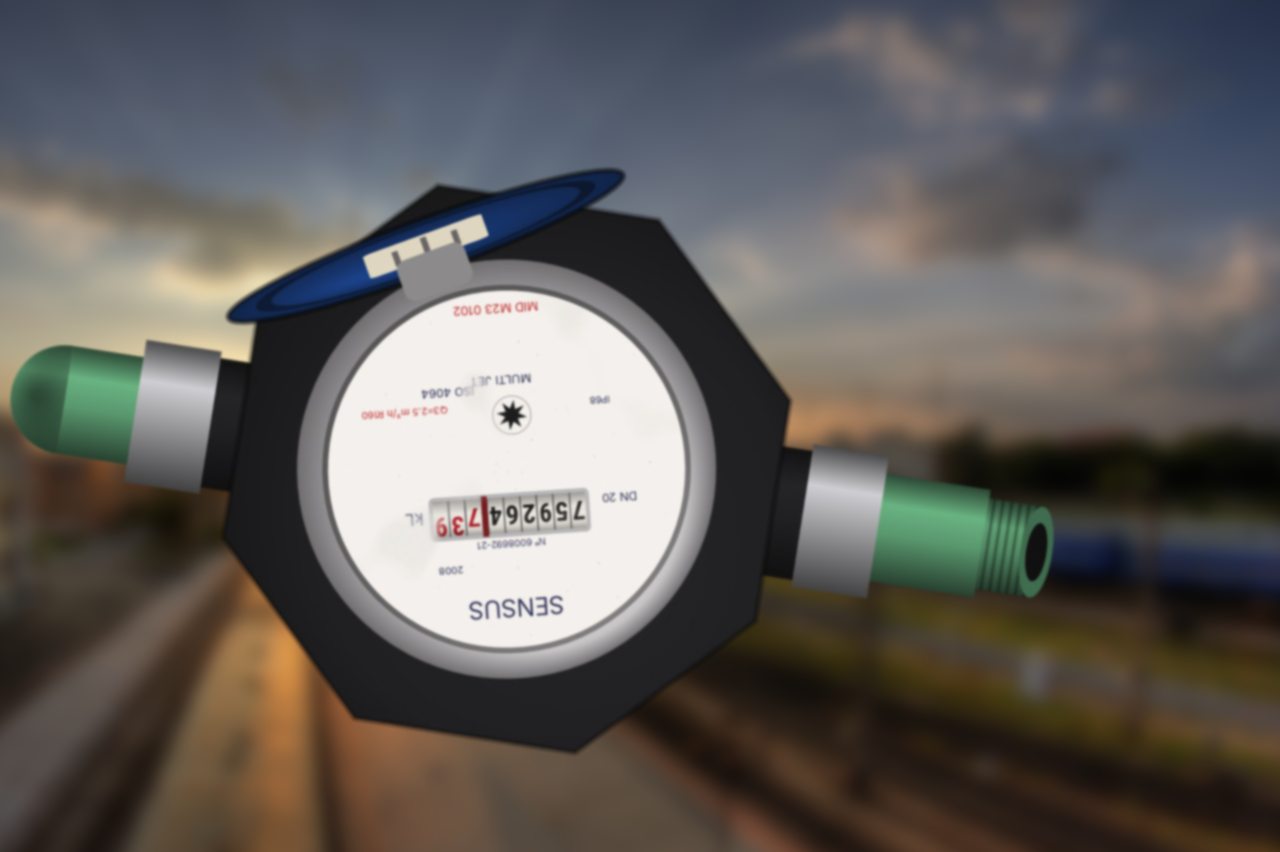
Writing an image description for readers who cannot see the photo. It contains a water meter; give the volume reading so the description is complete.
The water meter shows 759264.739 kL
